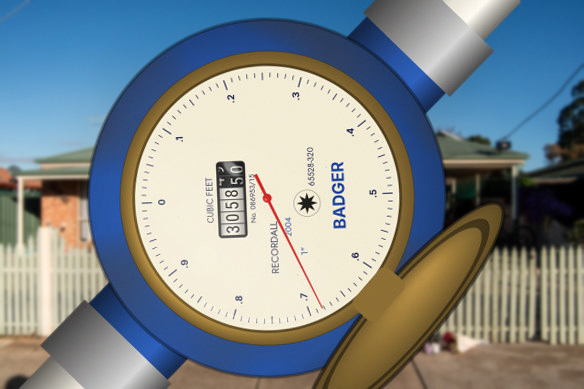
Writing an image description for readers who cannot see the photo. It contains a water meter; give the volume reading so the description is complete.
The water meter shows 305849.68 ft³
